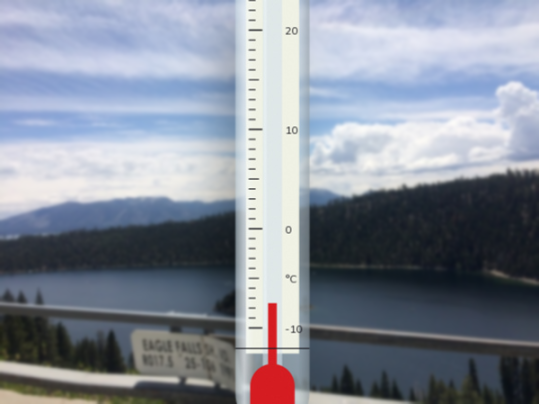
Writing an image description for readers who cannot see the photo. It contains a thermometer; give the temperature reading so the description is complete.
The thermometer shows -7.5 °C
